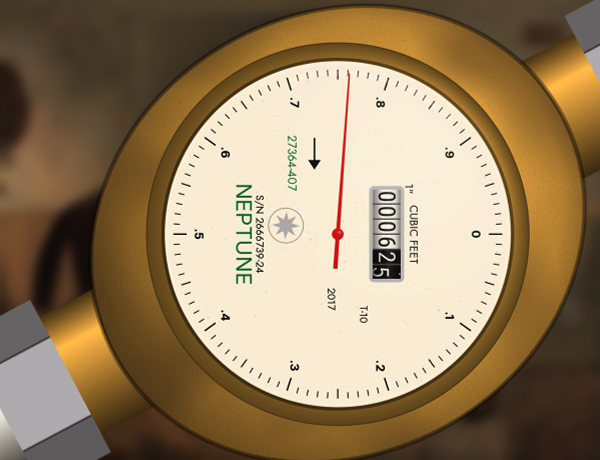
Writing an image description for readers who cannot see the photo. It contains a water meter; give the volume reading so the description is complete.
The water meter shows 624.76 ft³
